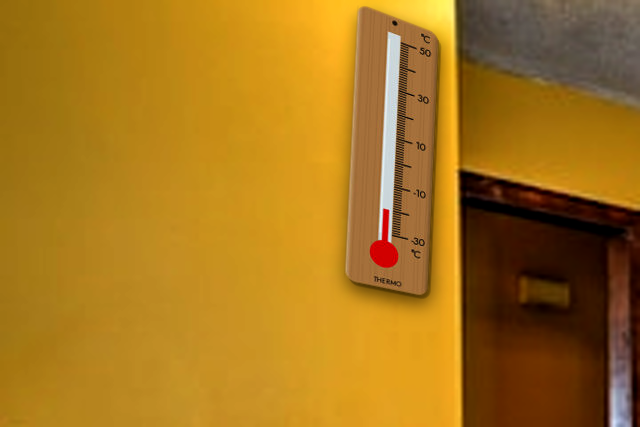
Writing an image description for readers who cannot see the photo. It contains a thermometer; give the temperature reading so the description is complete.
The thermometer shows -20 °C
